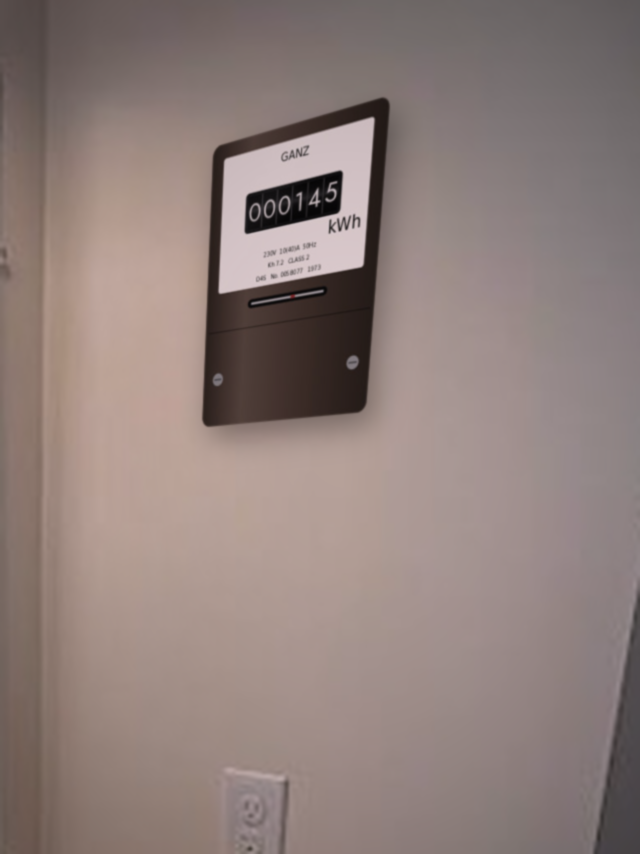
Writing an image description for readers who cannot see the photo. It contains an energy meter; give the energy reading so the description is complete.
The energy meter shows 145 kWh
